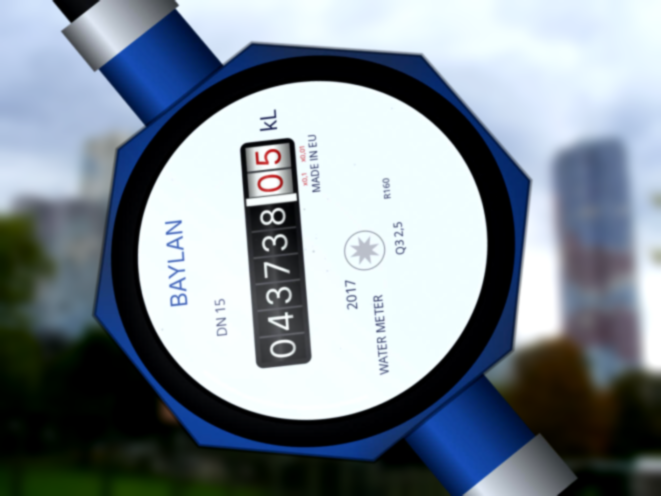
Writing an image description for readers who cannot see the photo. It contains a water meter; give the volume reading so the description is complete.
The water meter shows 43738.05 kL
